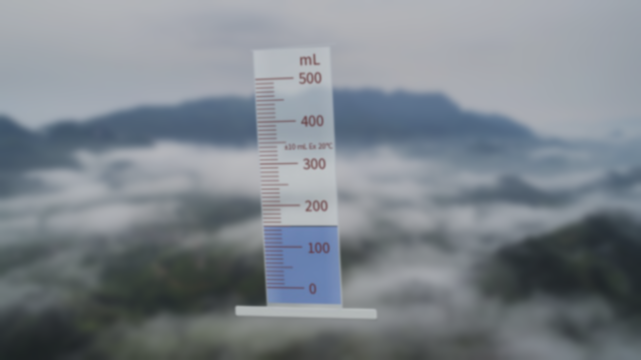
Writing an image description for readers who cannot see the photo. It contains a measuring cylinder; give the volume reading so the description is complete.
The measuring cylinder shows 150 mL
